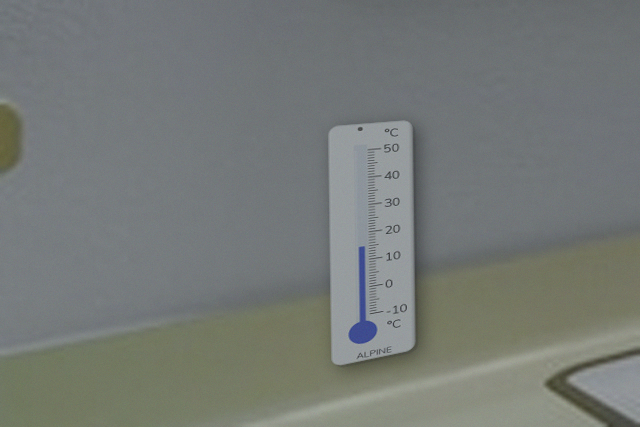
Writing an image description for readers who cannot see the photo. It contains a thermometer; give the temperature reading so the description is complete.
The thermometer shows 15 °C
